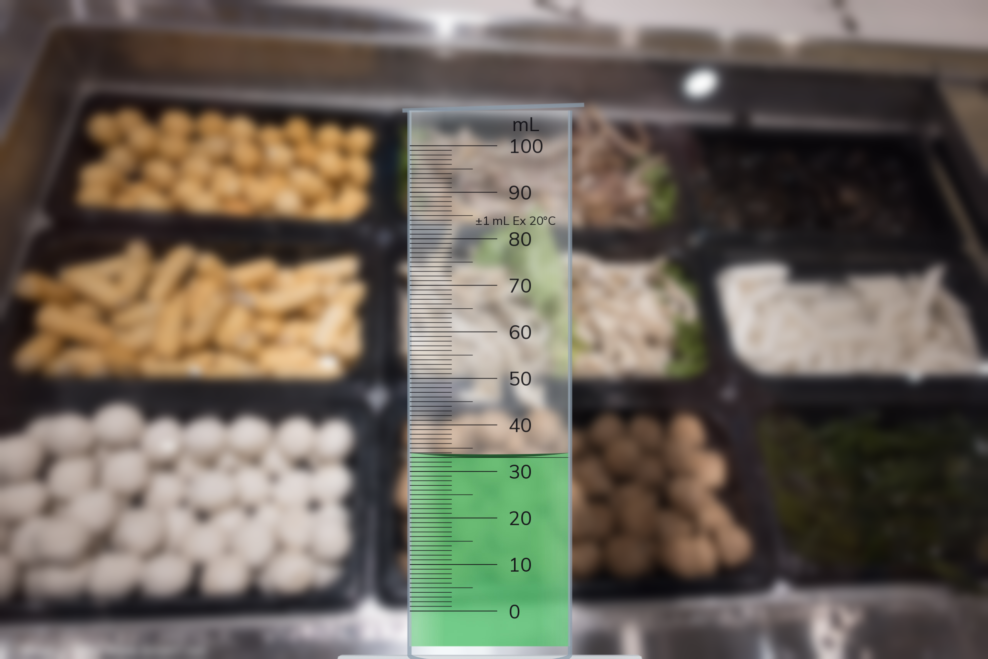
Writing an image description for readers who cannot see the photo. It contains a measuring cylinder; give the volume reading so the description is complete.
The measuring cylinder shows 33 mL
